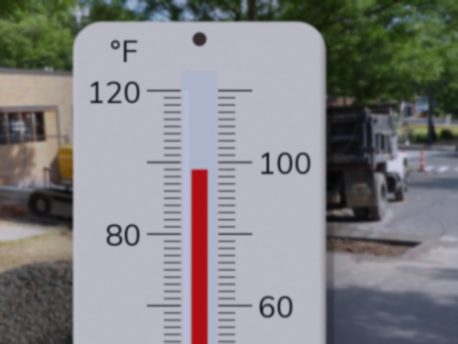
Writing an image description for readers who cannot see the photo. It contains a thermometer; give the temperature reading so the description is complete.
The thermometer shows 98 °F
